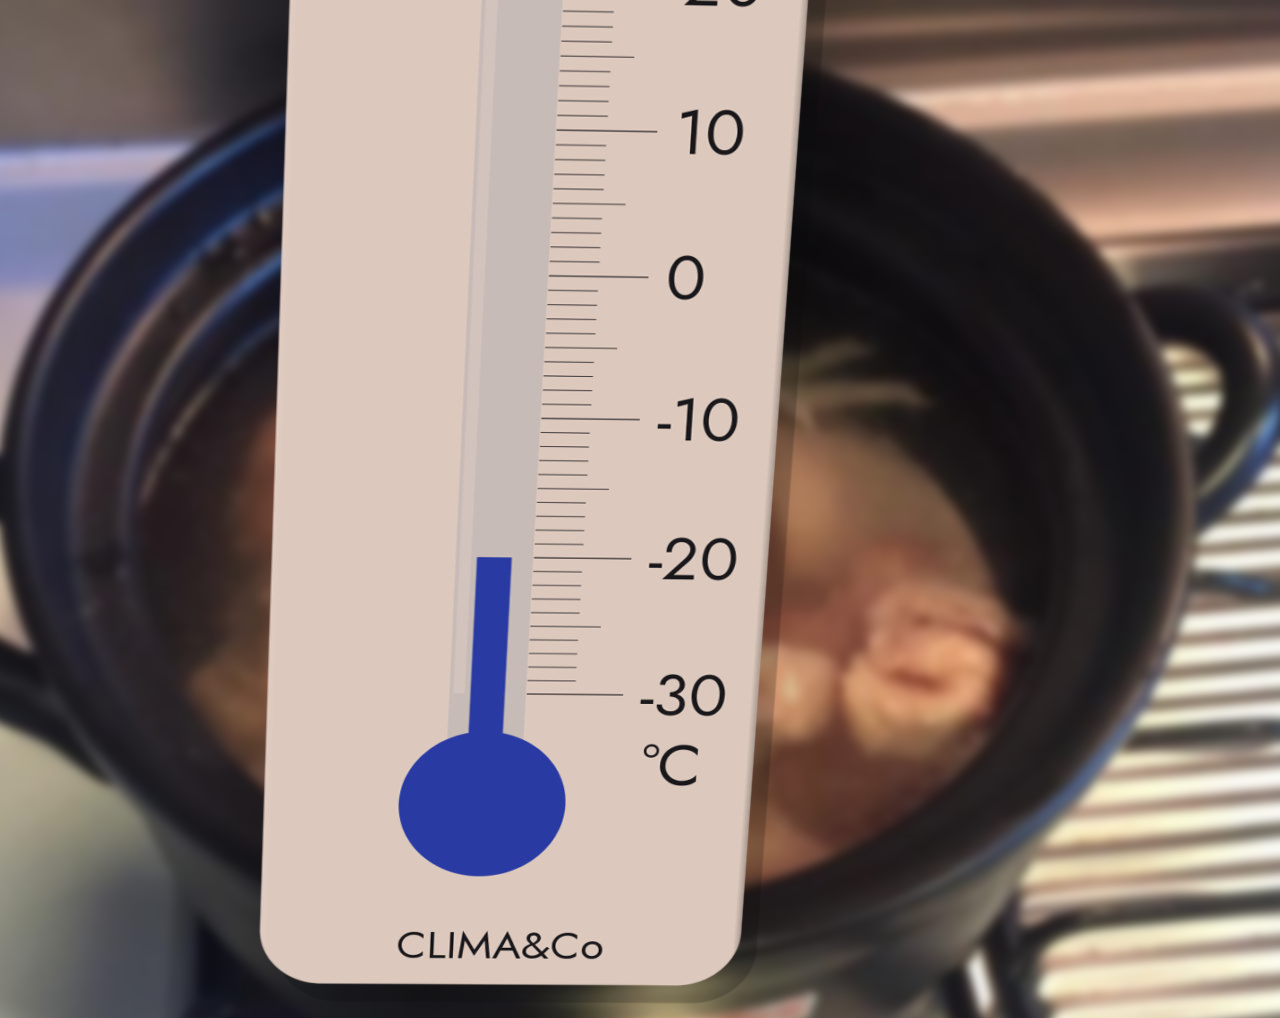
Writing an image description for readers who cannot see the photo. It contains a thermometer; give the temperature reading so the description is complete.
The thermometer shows -20 °C
